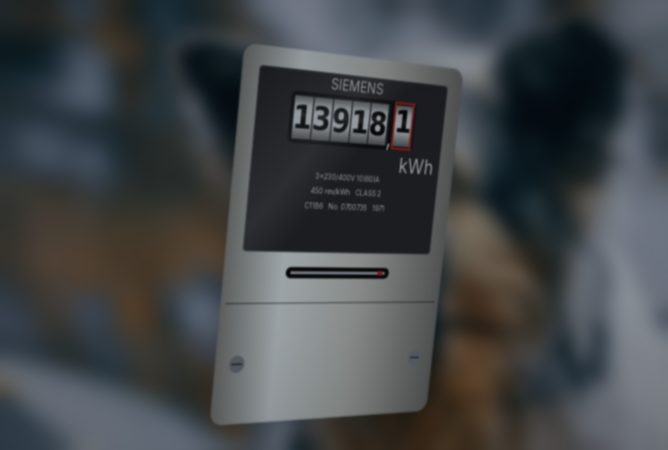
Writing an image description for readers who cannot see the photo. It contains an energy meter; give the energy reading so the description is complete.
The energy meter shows 13918.1 kWh
